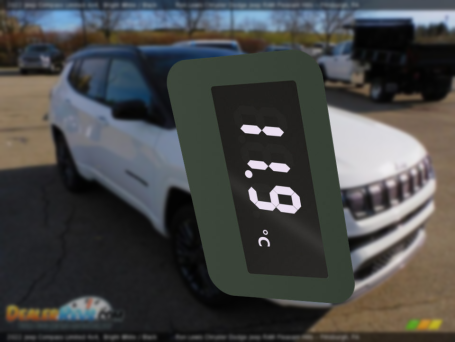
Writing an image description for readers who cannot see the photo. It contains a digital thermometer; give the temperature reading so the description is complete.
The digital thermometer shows 11.9 °C
